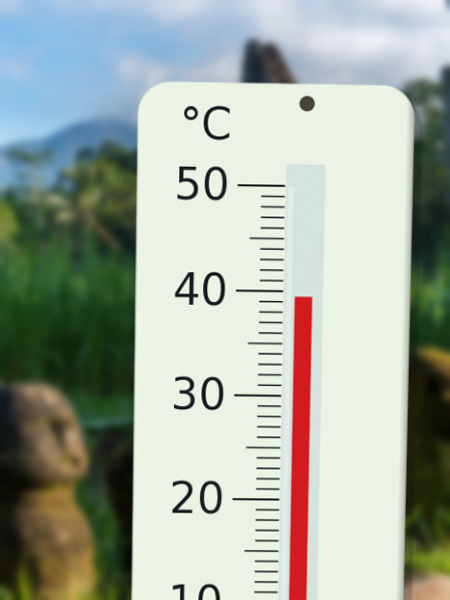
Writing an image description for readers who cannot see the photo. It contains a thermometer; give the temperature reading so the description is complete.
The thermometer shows 39.5 °C
